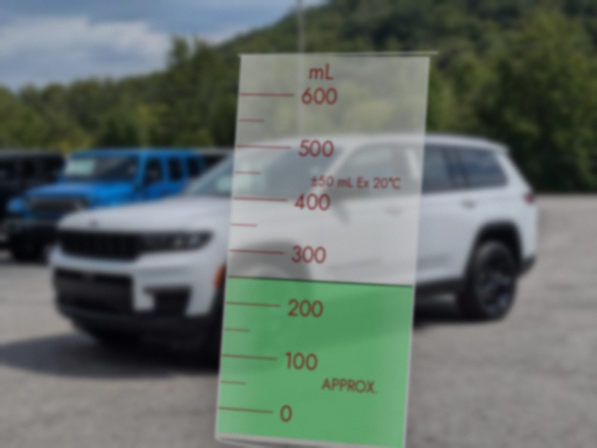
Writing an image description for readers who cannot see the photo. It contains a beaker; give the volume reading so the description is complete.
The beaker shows 250 mL
